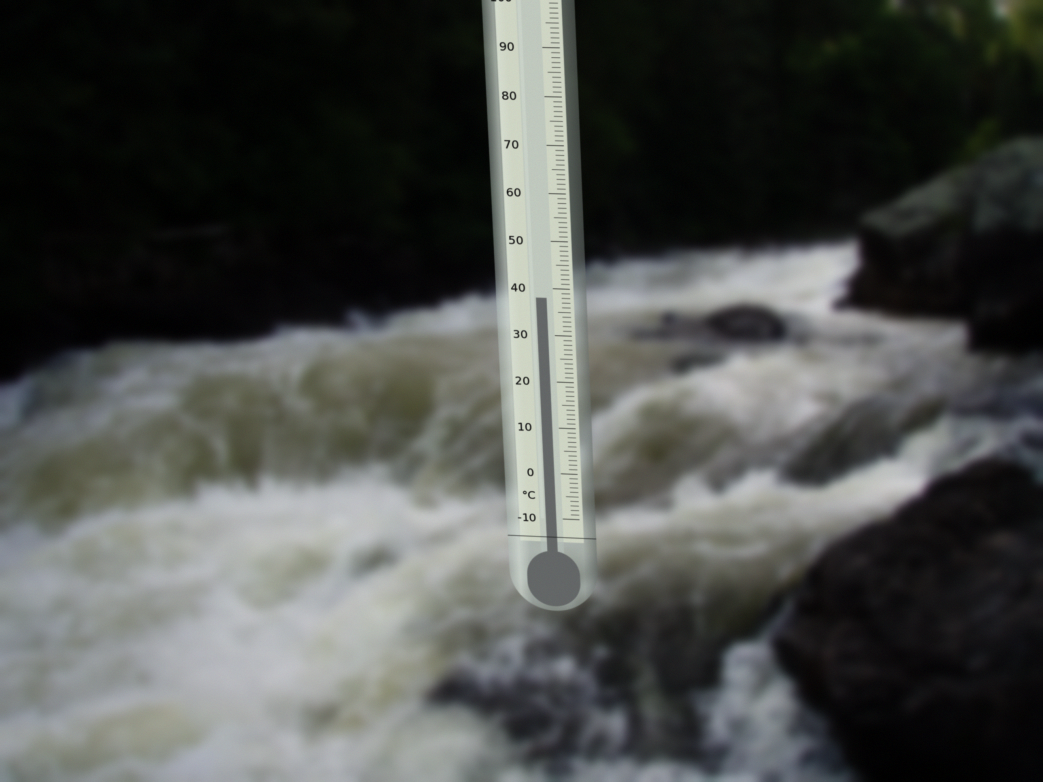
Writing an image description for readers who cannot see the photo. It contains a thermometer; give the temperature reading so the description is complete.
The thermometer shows 38 °C
